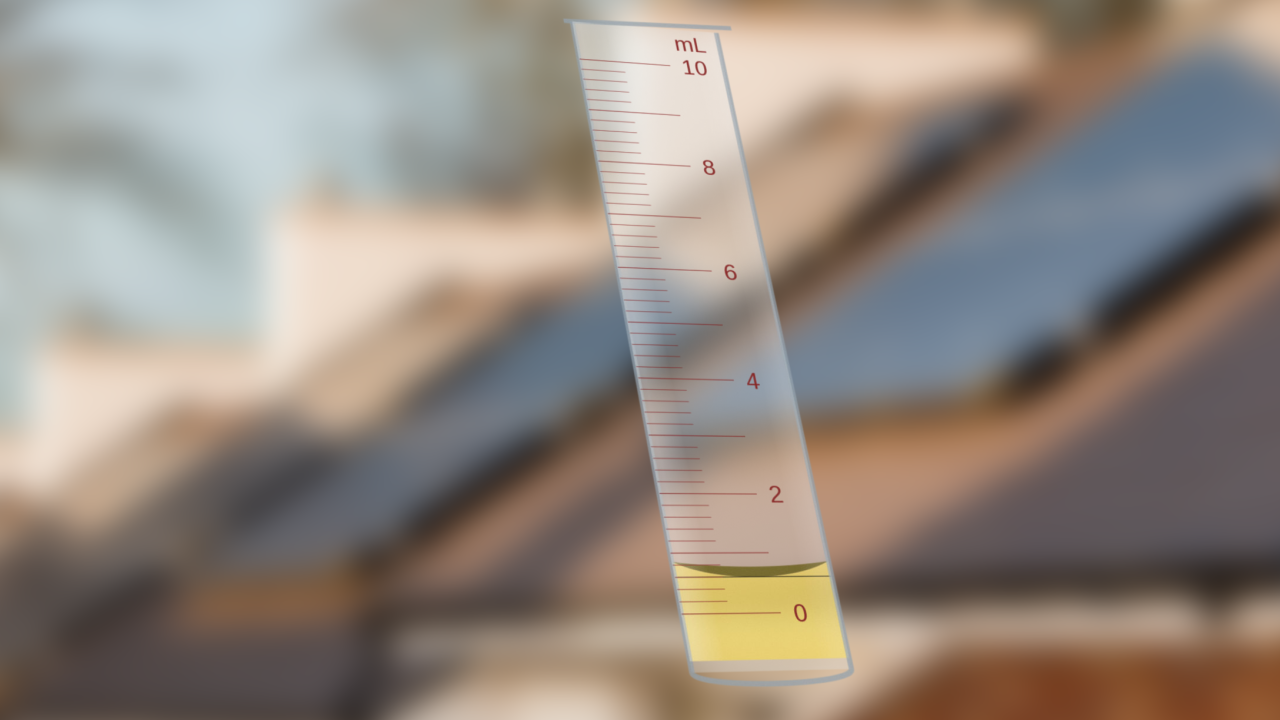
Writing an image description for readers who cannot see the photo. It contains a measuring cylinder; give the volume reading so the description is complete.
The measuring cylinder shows 0.6 mL
